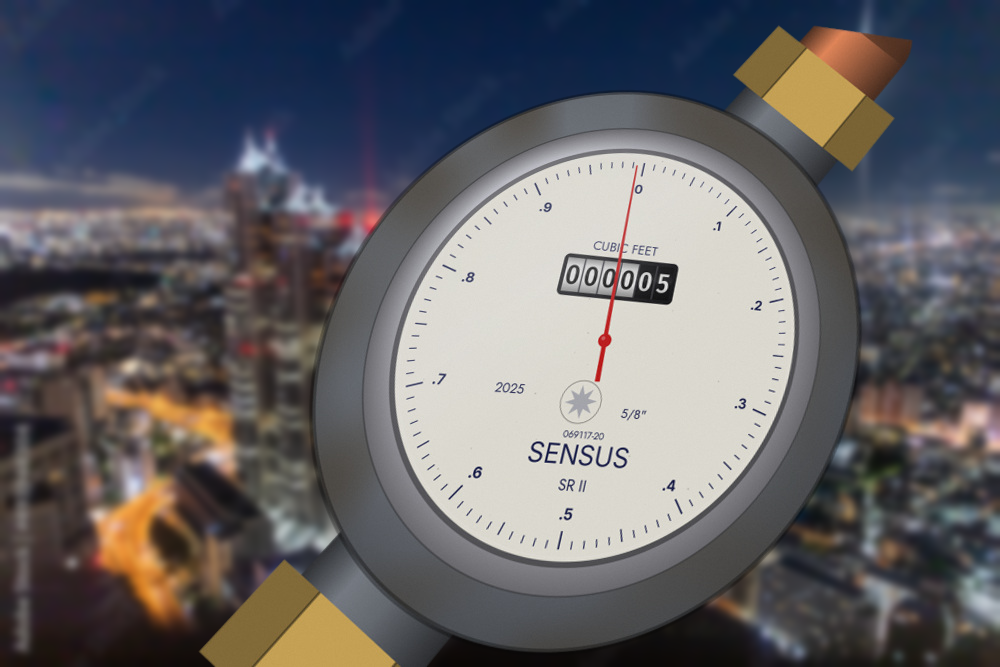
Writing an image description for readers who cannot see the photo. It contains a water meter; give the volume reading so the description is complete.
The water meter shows 4.99 ft³
